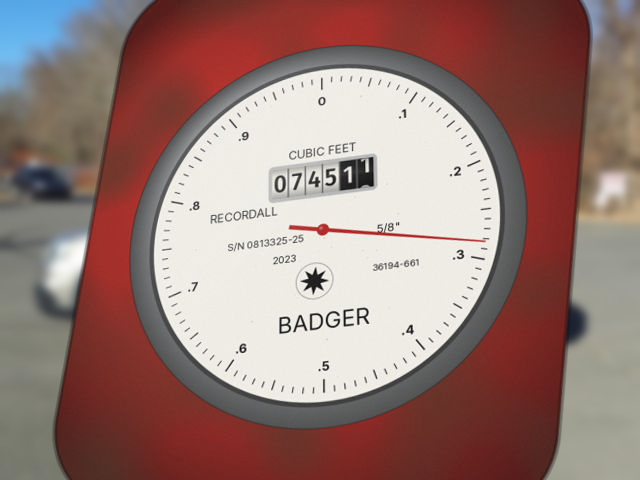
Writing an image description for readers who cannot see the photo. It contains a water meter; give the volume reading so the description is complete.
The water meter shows 74511.28 ft³
